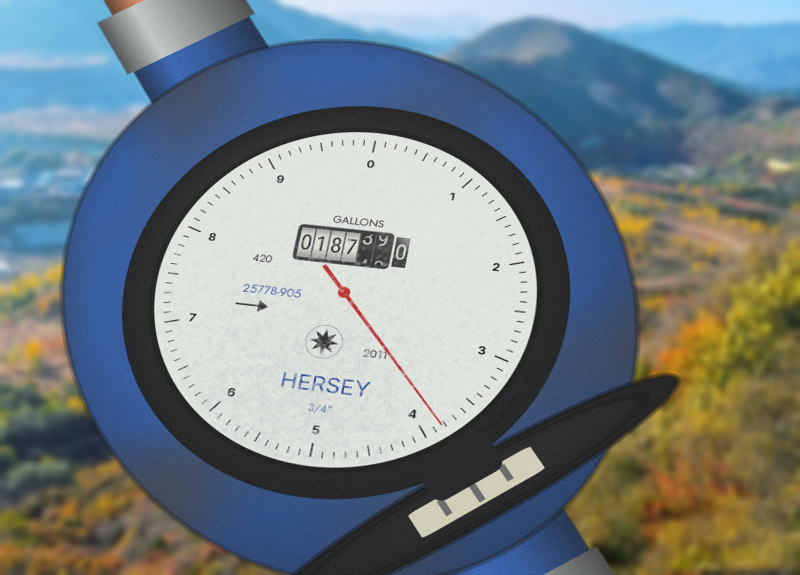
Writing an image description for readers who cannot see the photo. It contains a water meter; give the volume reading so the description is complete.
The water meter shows 187393.8 gal
